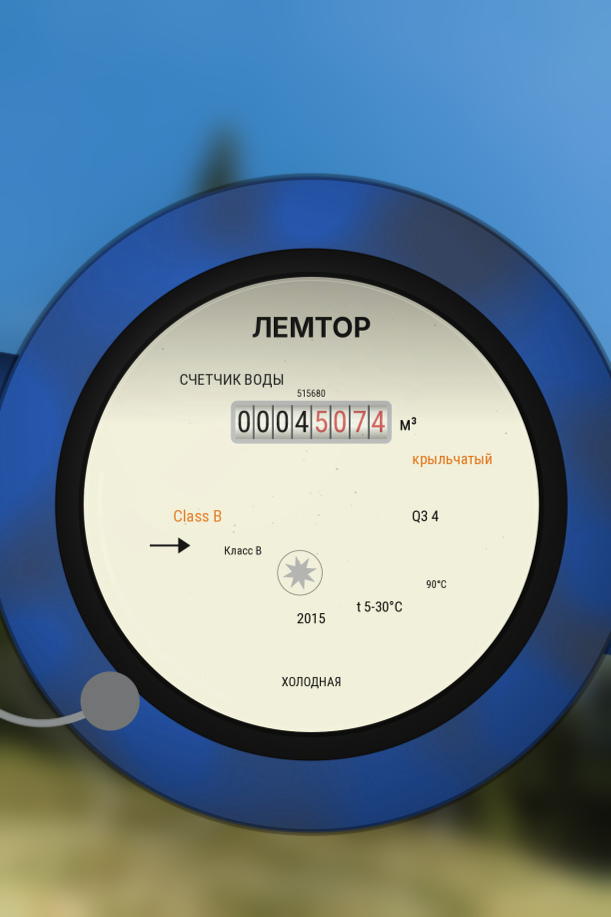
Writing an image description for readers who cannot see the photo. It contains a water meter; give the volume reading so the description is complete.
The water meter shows 4.5074 m³
